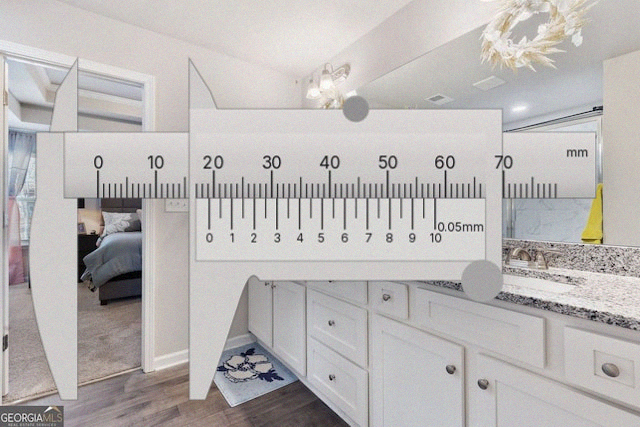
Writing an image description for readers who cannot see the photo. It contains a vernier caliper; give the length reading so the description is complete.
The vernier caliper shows 19.2 mm
